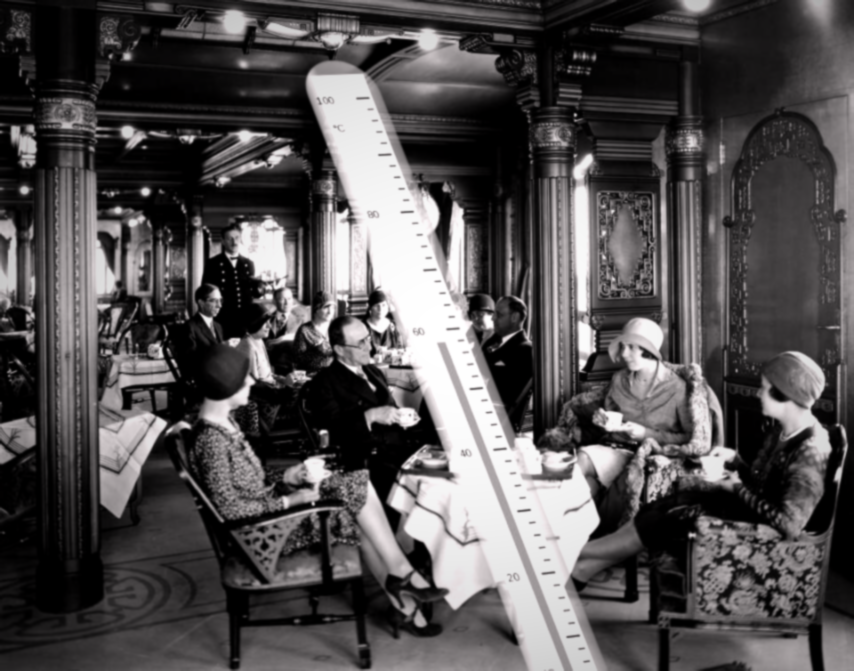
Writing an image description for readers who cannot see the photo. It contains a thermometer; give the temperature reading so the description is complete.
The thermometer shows 58 °C
